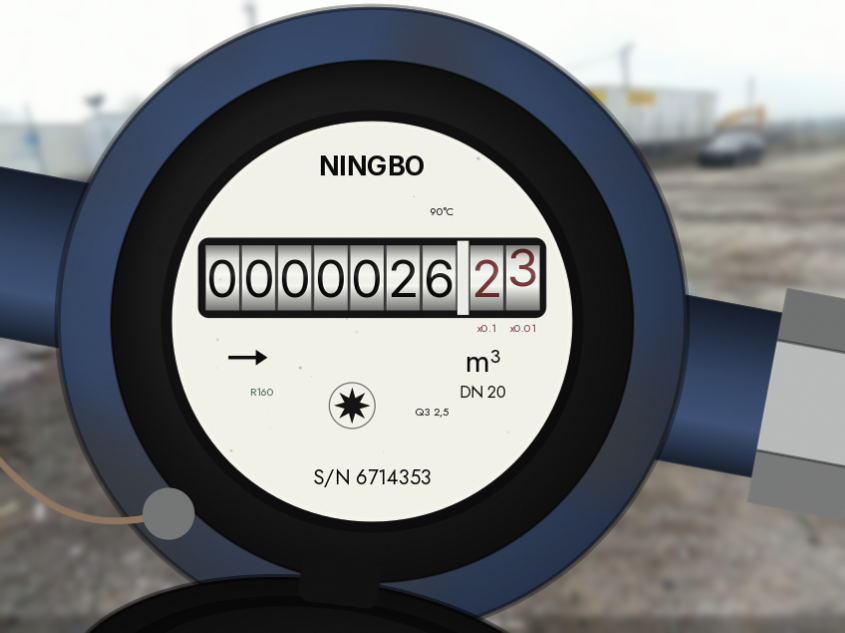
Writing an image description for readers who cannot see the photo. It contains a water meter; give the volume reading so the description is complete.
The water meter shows 26.23 m³
